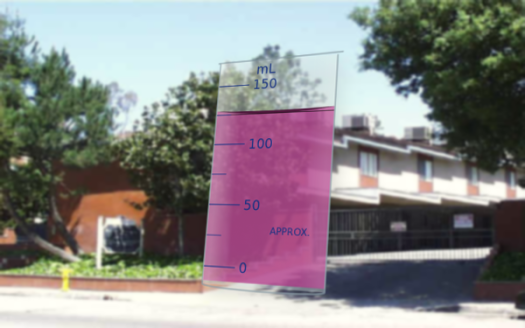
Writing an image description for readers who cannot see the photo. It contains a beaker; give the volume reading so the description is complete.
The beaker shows 125 mL
